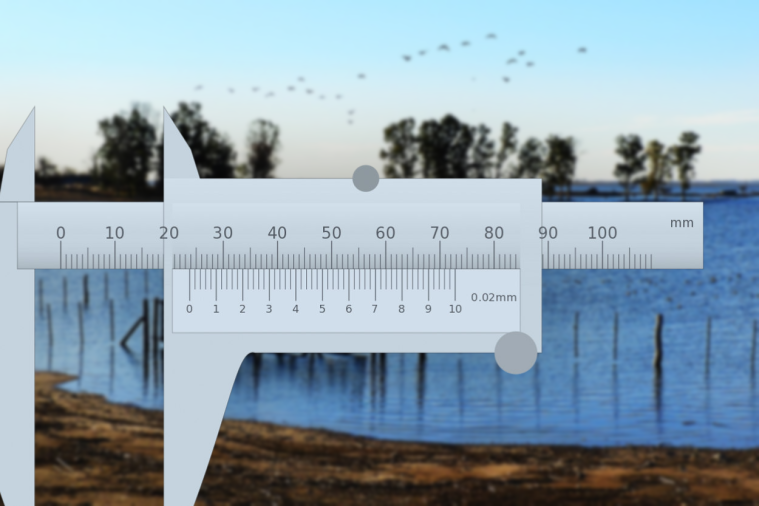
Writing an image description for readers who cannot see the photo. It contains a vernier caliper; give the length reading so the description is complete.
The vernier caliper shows 23.8 mm
